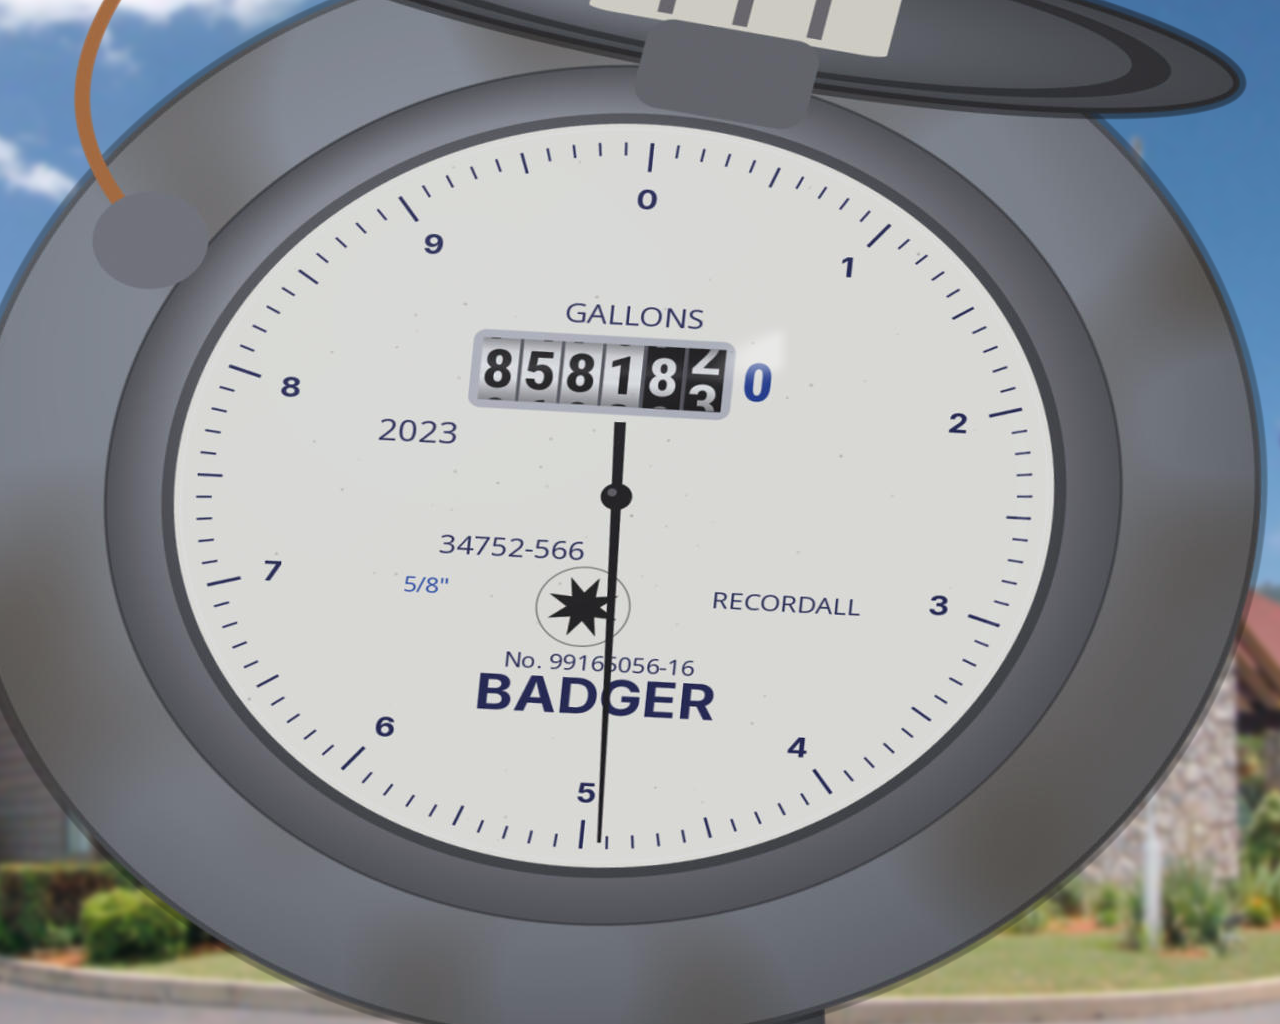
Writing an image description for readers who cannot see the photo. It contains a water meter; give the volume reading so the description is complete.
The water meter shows 8581824.9 gal
